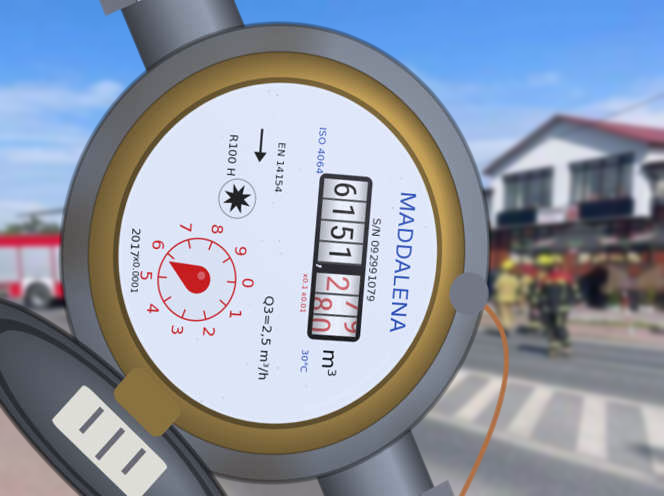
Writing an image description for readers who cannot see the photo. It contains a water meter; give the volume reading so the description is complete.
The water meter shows 6151.2795 m³
